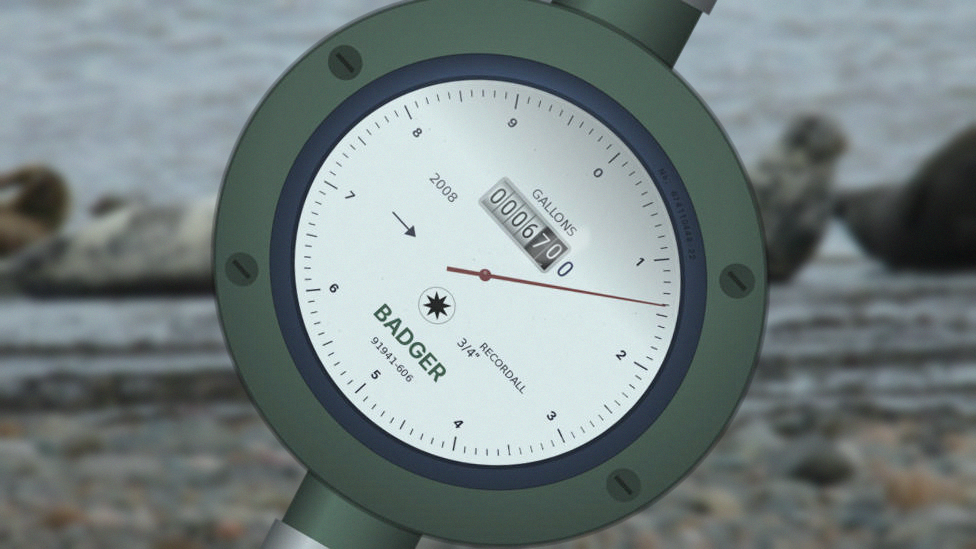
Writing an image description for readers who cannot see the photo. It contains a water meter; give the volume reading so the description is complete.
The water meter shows 6701.4 gal
